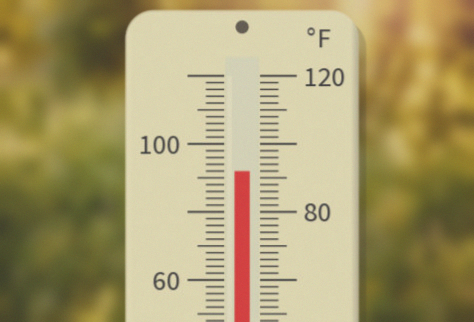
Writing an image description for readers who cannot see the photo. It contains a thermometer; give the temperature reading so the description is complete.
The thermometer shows 92 °F
